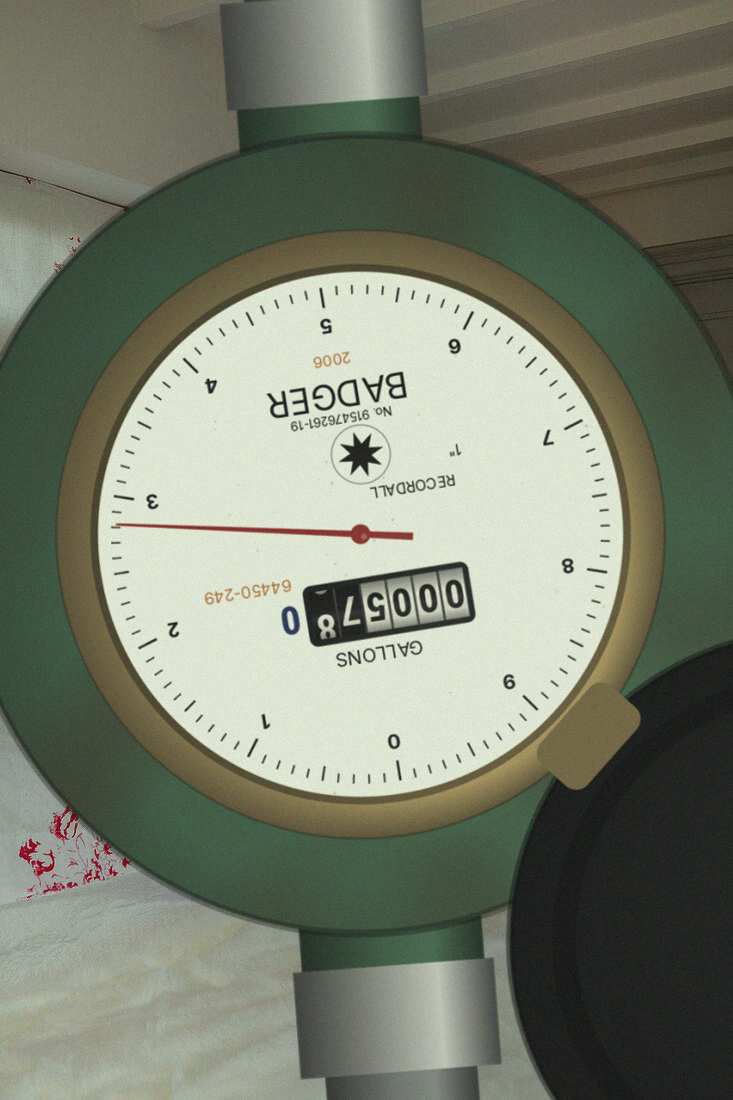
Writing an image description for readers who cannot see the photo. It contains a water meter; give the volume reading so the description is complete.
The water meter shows 5782.8 gal
